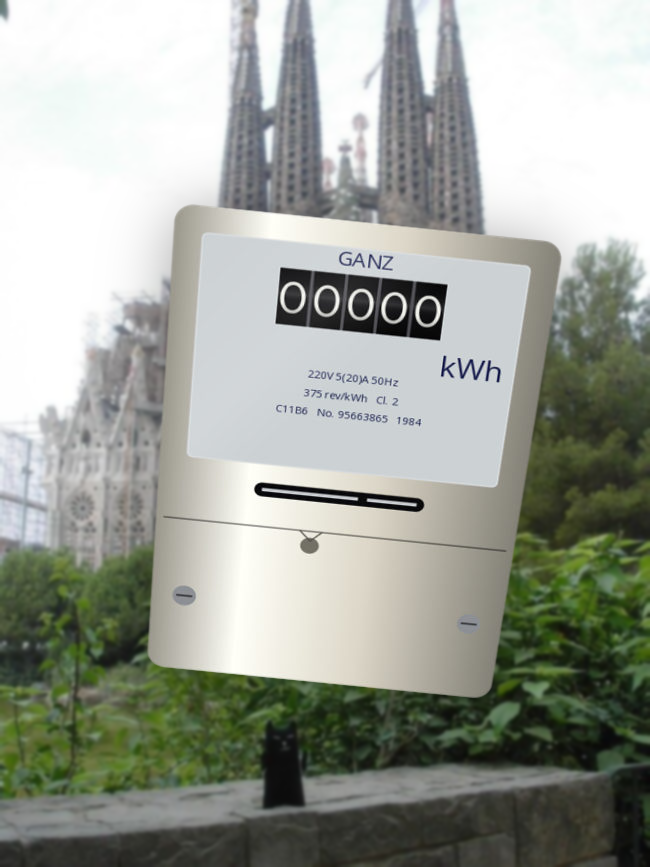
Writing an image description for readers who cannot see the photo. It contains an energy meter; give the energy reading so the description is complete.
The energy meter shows 0 kWh
